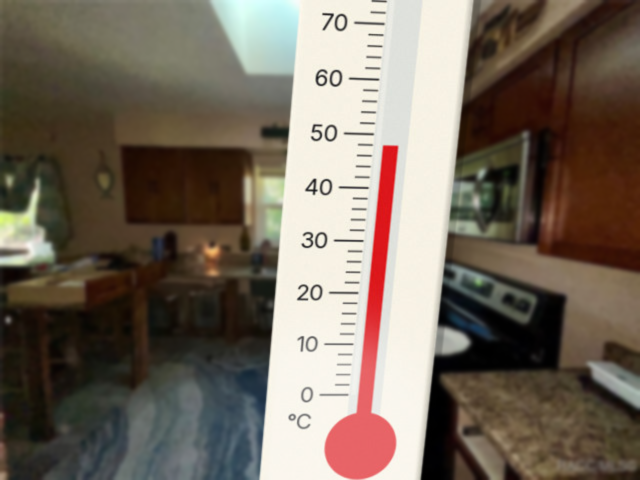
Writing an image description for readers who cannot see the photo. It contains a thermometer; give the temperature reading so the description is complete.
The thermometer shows 48 °C
